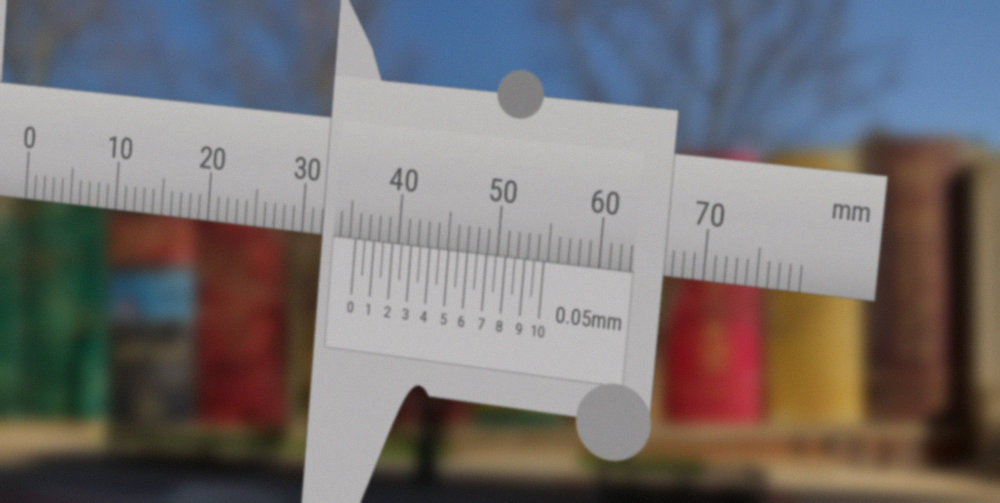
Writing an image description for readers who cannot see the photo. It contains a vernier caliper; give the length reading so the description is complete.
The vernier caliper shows 35.6 mm
